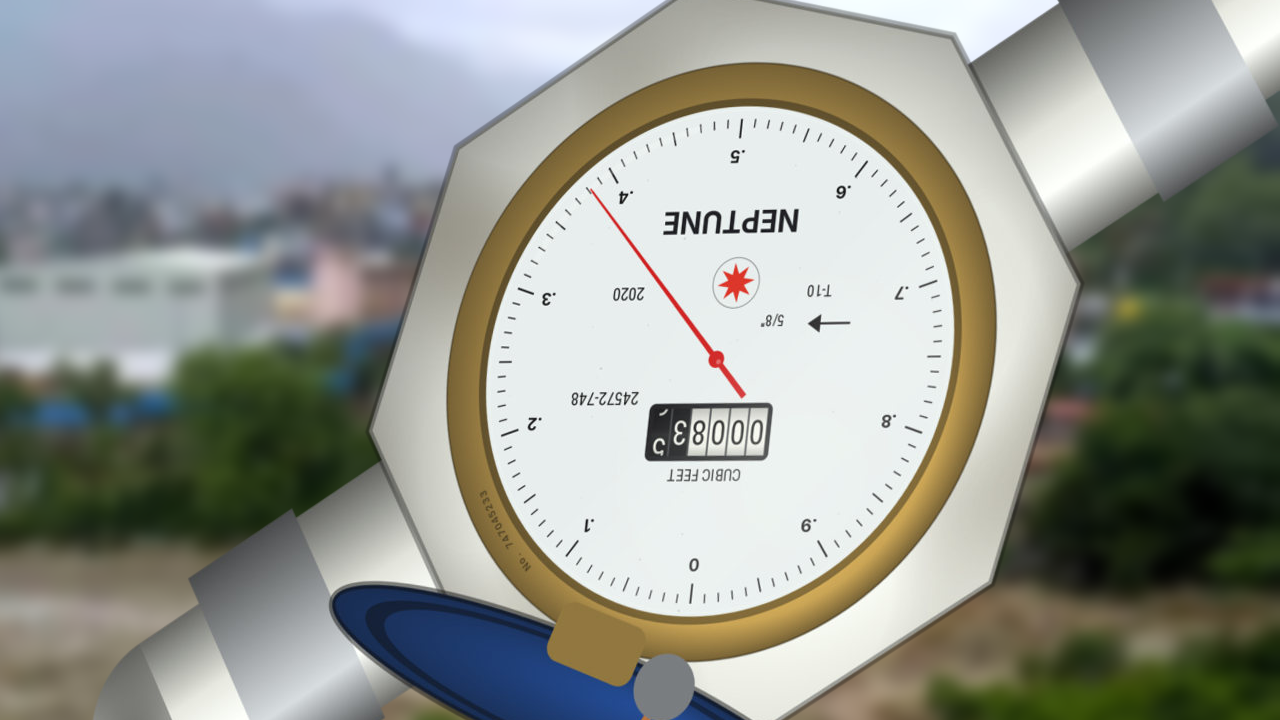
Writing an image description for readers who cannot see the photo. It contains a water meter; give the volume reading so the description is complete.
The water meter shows 835.38 ft³
